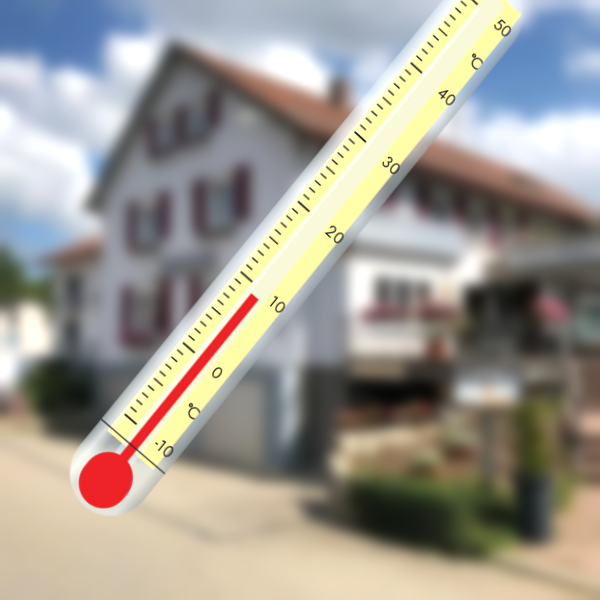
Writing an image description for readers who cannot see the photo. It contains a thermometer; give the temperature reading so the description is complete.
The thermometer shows 9 °C
